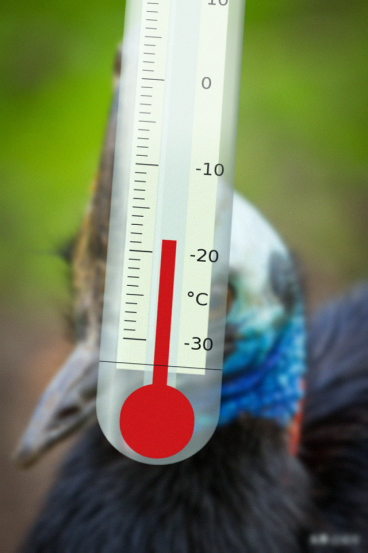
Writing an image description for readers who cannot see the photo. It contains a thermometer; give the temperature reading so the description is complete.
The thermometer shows -18.5 °C
